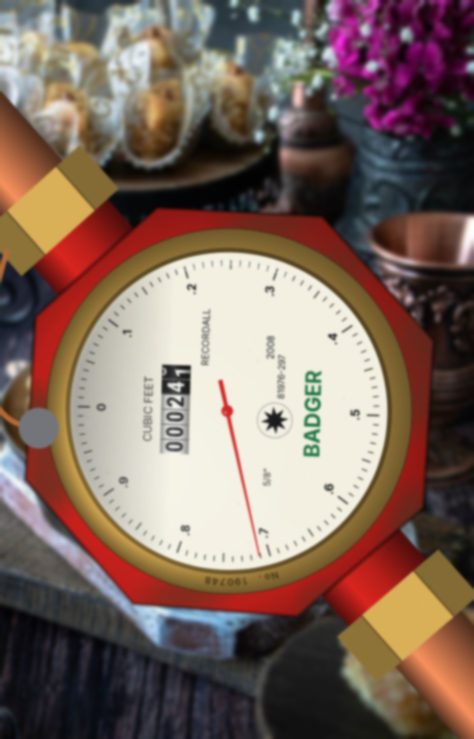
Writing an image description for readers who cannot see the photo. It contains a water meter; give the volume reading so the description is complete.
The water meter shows 240.71 ft³
